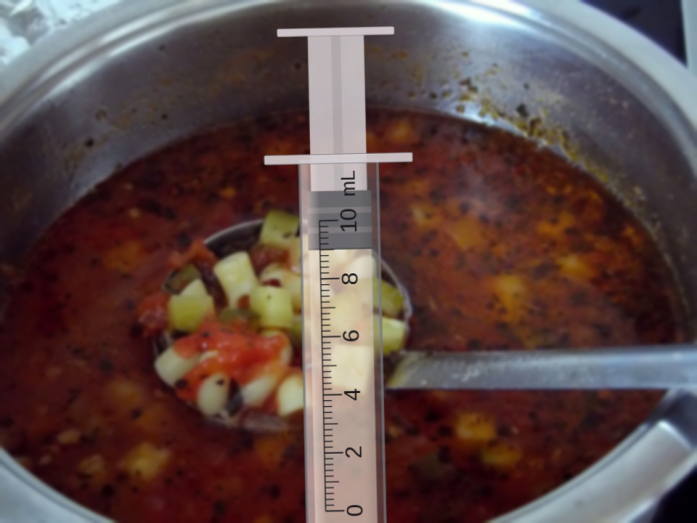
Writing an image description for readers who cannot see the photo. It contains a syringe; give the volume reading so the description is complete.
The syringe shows 9 mL
